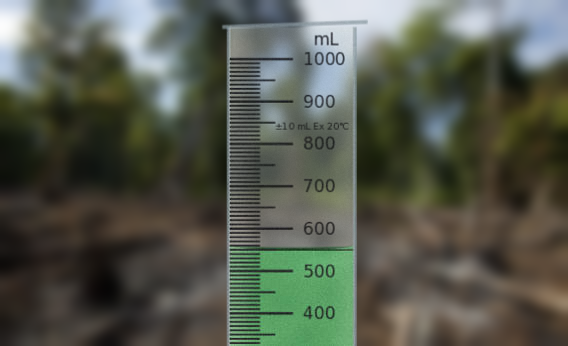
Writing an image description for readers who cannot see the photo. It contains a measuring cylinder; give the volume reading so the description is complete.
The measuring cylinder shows 550 mL
